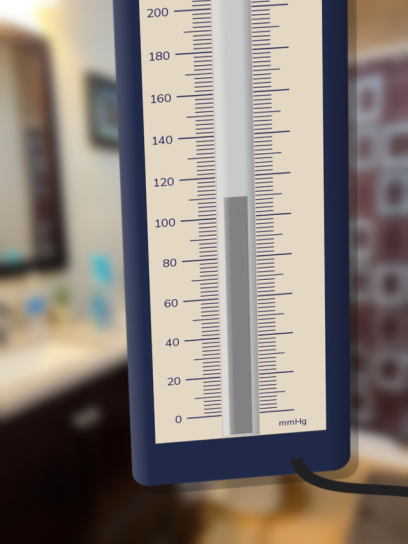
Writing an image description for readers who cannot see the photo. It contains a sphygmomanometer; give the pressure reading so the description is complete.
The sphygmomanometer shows 110 mmHg
